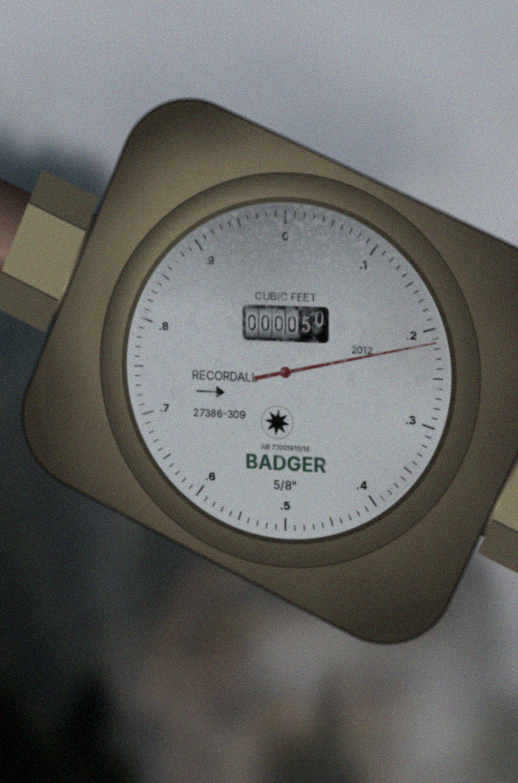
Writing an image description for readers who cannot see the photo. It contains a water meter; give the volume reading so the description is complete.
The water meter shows 50.21 ft³
